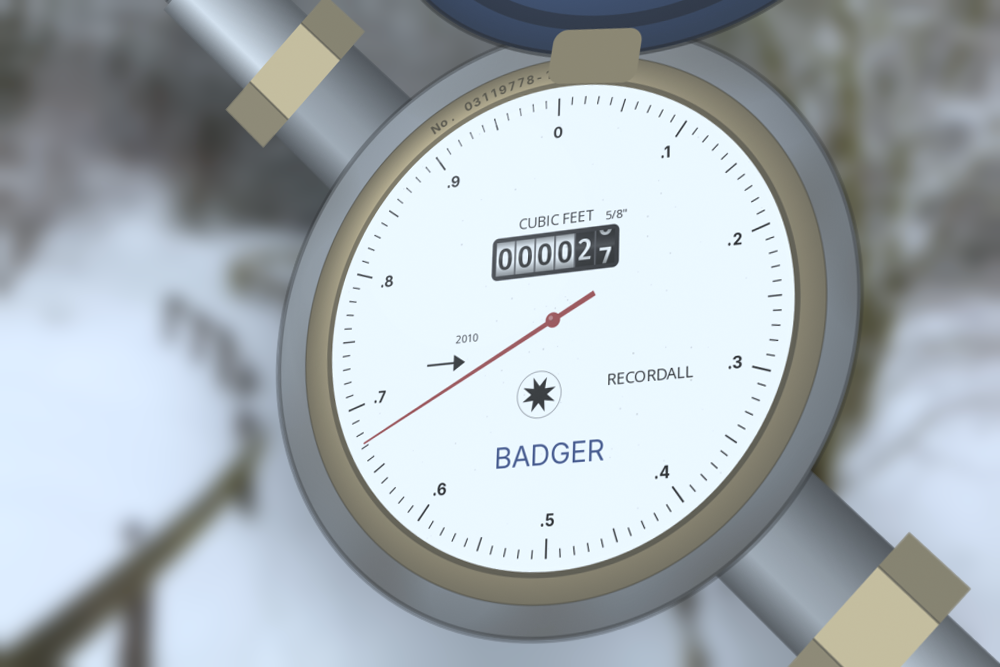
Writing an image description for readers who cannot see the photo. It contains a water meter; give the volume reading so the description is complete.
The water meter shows 26.67 ft³
